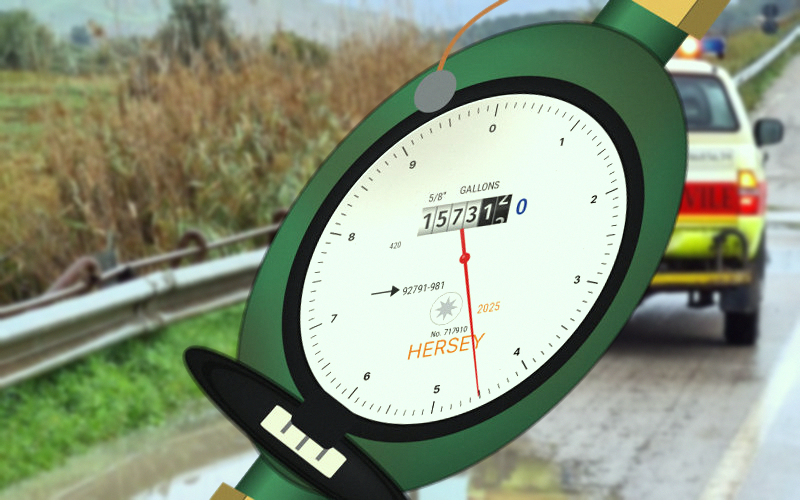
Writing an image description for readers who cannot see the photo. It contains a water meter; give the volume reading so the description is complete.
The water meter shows 1573124.5 gal
